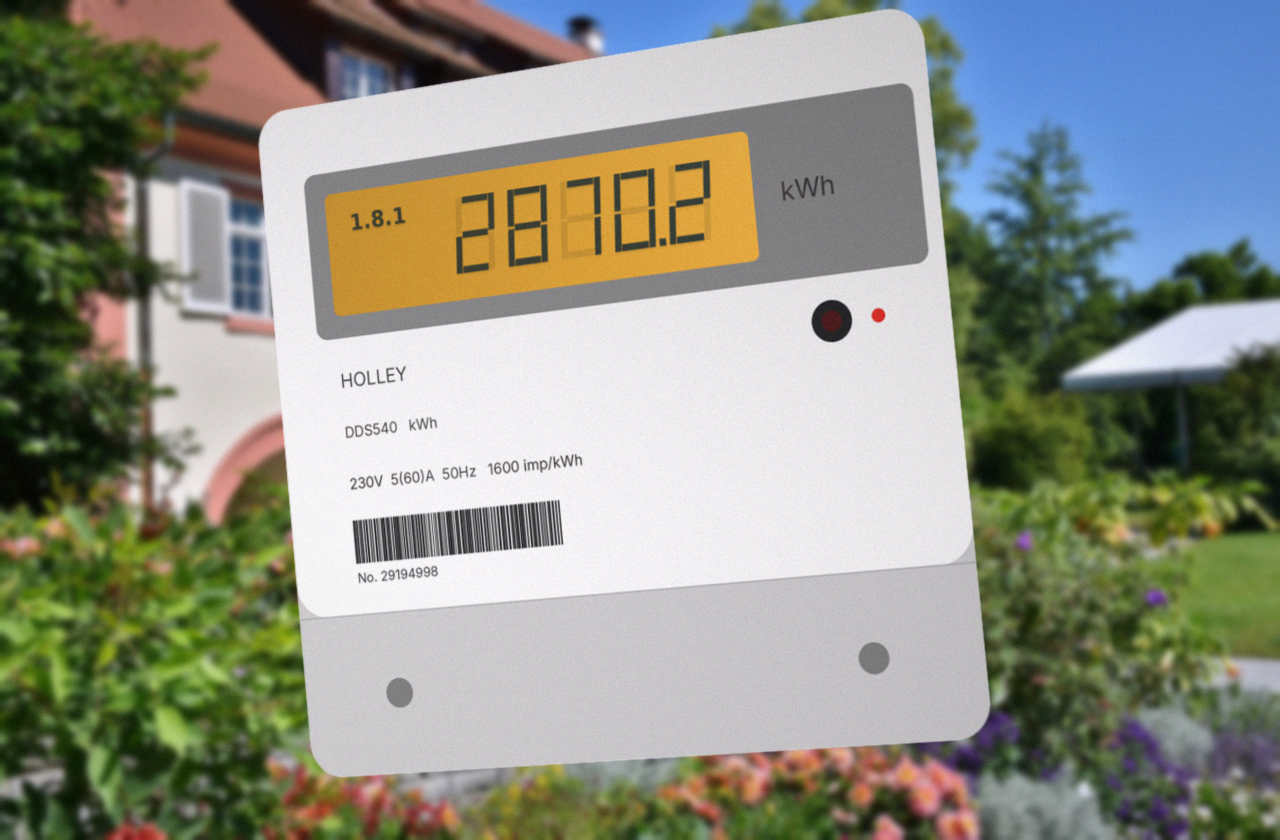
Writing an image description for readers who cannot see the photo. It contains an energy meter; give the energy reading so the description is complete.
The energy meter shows 2870.2 kWh
